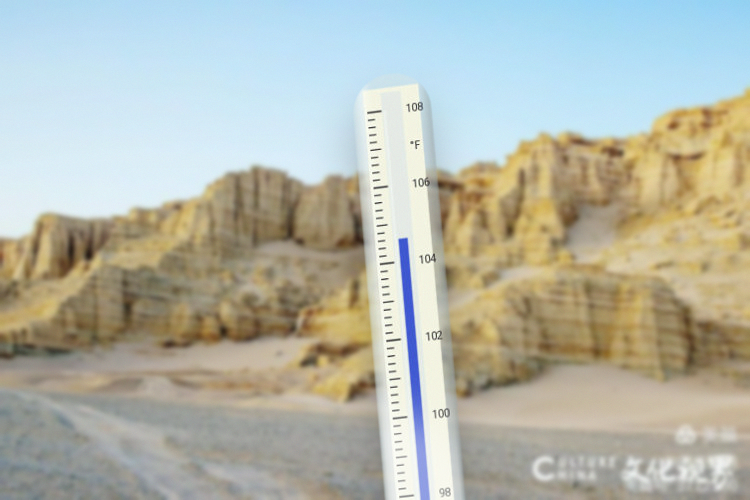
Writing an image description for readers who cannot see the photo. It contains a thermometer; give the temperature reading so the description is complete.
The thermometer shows 104.6 °F
